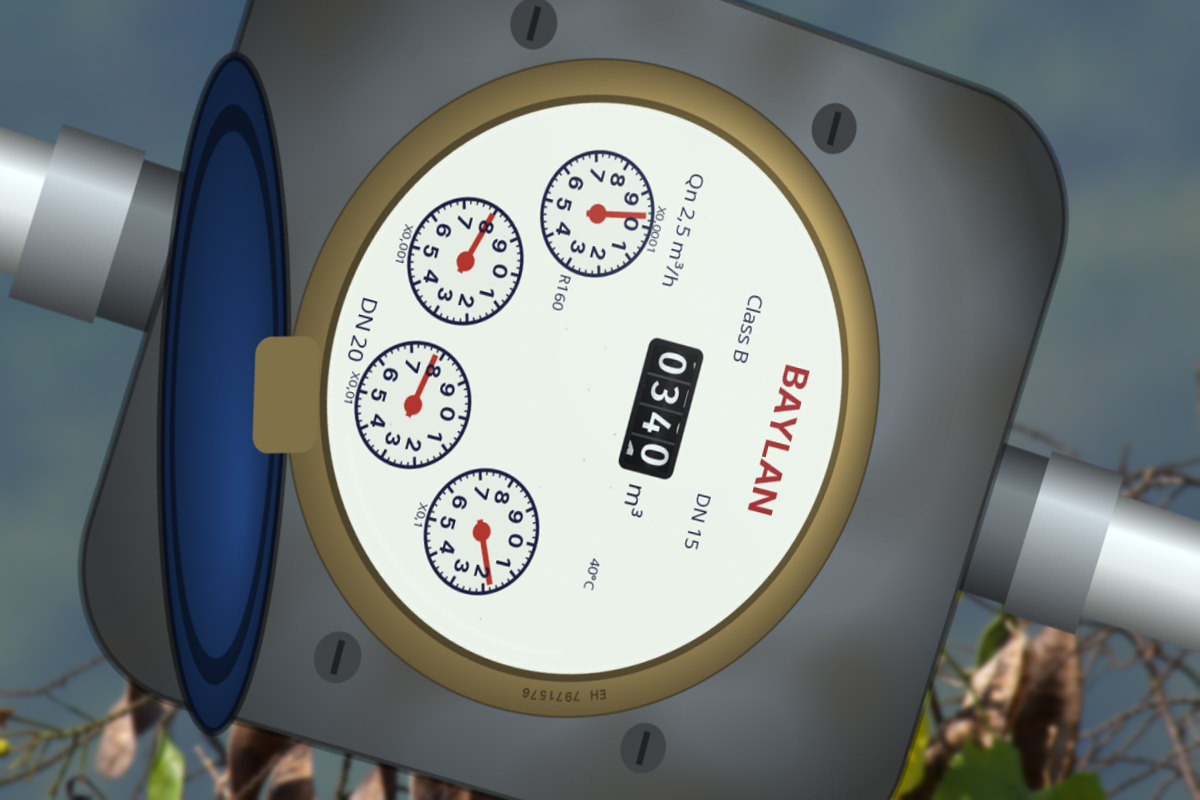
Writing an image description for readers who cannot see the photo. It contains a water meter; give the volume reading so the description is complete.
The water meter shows 340.1779 m³
